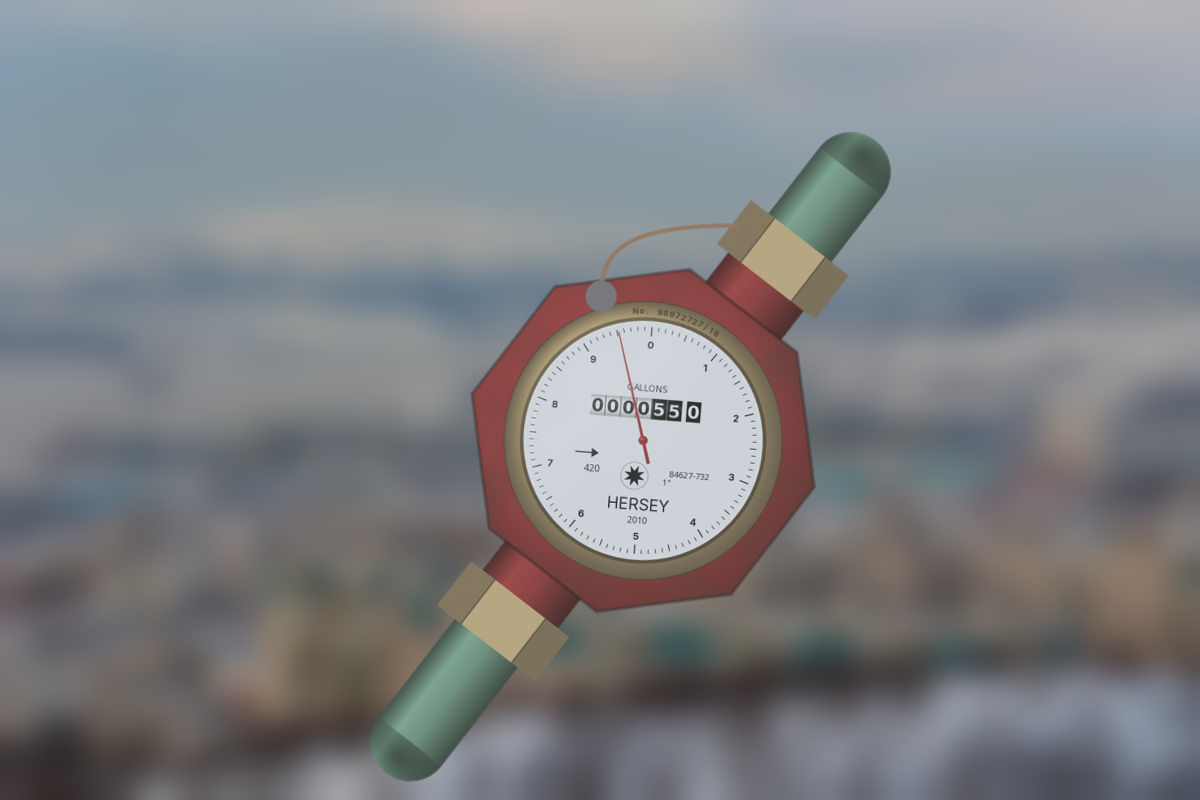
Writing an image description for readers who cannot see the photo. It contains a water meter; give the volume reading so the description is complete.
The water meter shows 549.5 gal
